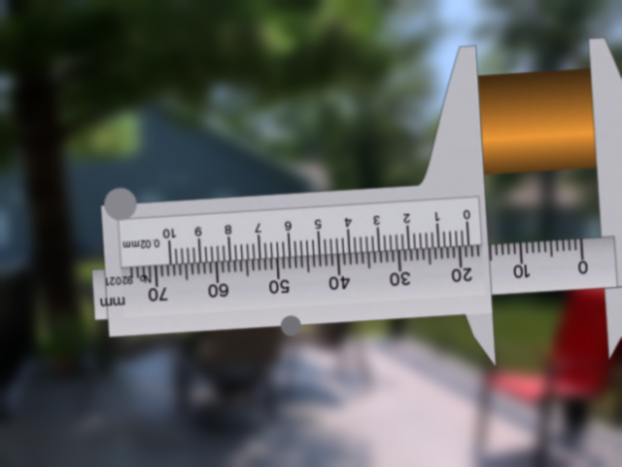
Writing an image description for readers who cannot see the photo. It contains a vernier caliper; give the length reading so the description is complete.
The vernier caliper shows 18.5 mm
